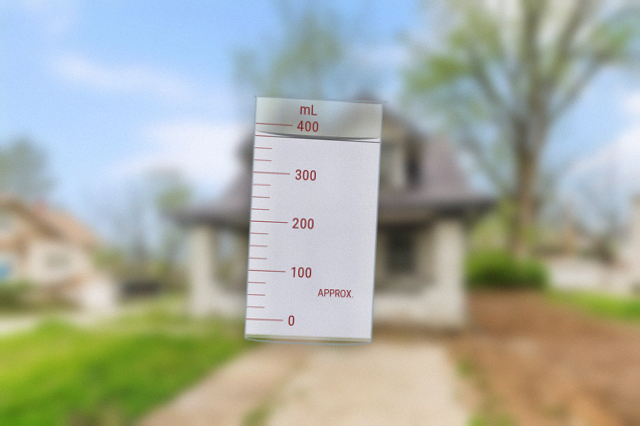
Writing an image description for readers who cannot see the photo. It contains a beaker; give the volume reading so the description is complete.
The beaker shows 375 mL
